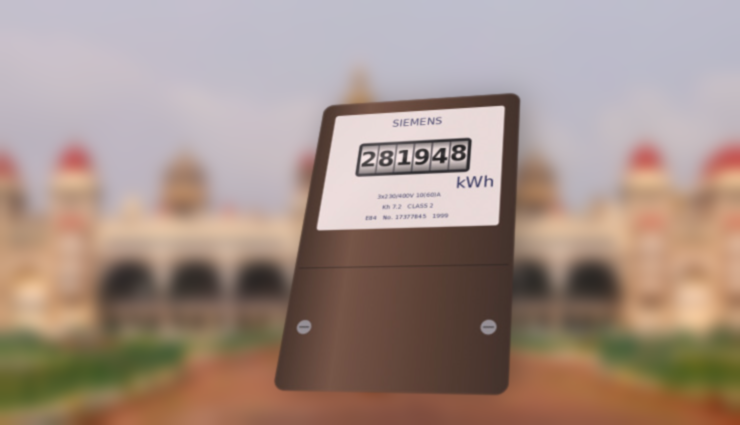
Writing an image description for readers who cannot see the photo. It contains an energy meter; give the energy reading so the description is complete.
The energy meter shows 281948 kWh
